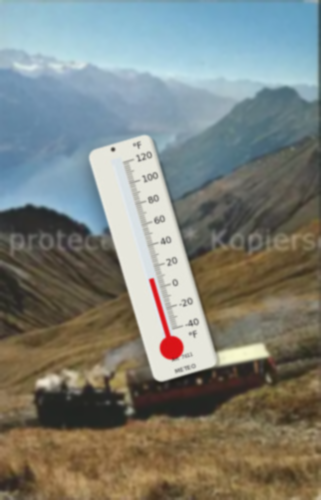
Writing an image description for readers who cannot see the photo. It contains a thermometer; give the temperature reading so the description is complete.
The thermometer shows 10 °F
